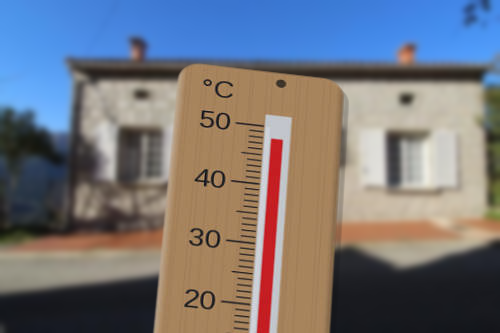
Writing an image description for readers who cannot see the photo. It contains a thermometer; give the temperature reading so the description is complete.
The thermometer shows 48 °C
